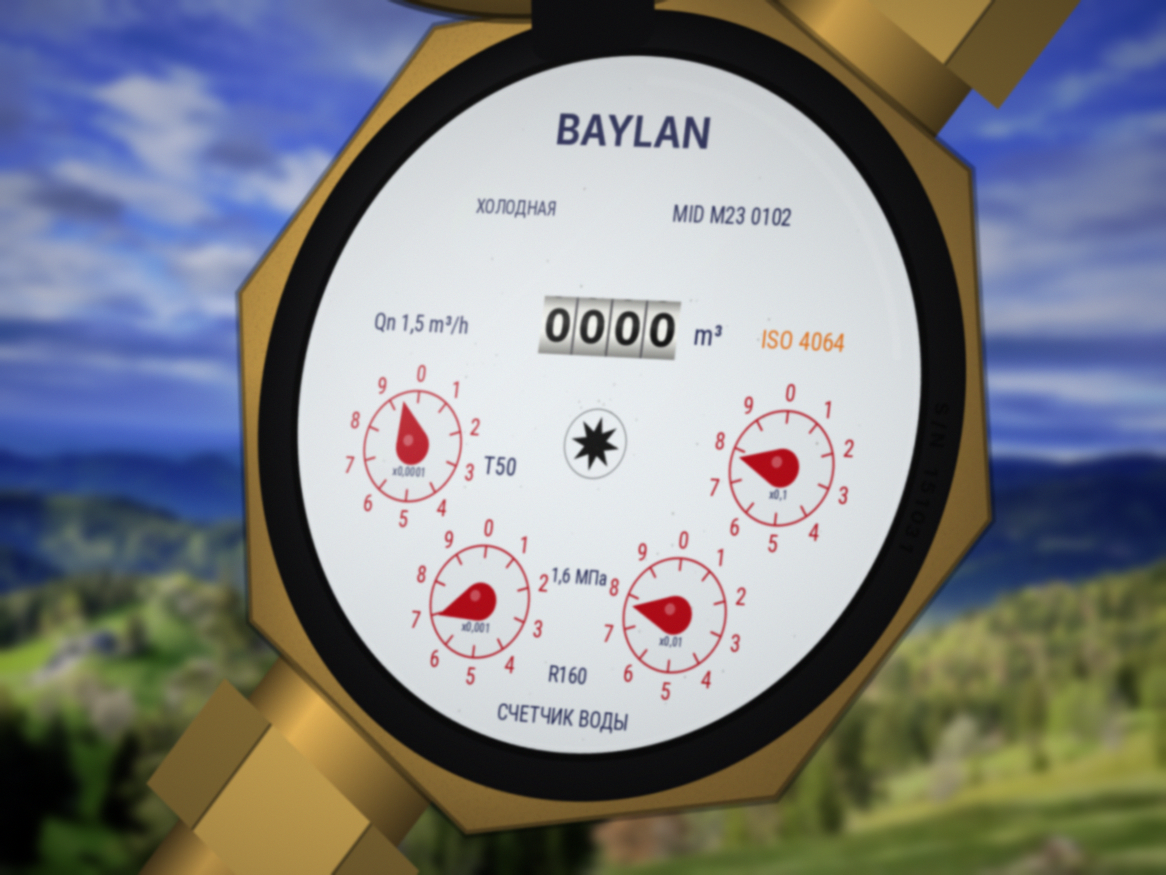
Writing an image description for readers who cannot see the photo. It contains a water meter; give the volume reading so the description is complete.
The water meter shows 0.7769 m³
